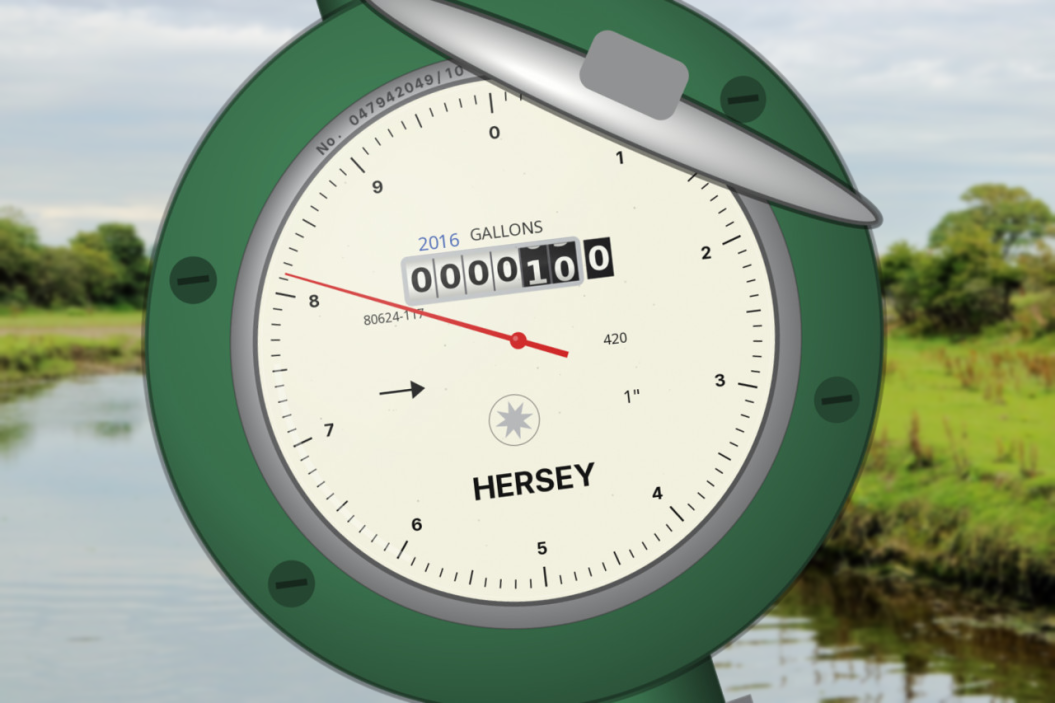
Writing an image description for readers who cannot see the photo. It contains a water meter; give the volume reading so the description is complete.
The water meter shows 98.1 gal
